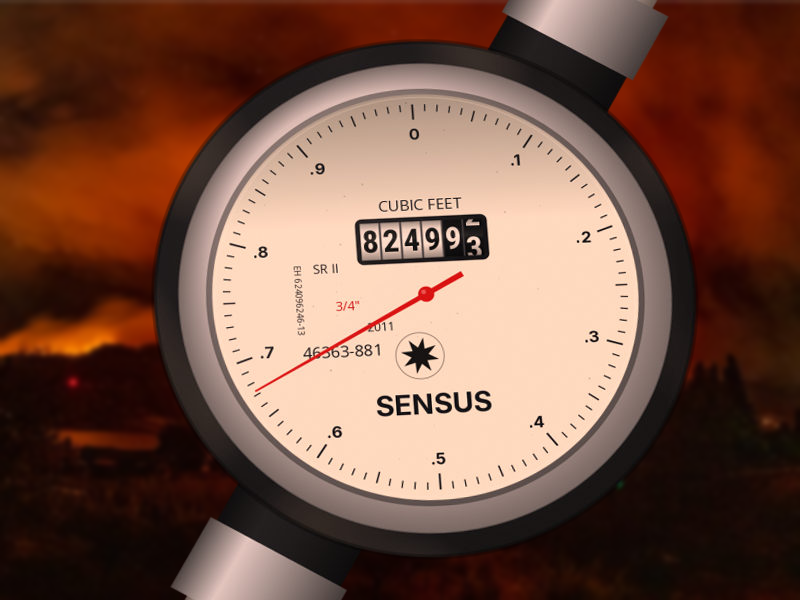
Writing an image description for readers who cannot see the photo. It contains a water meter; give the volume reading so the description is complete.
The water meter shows 824992.67 ft³
